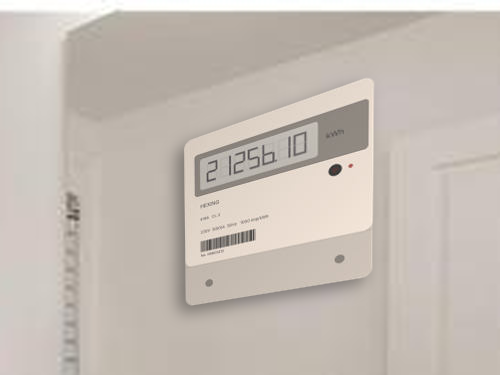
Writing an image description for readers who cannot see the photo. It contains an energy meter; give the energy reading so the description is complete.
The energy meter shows 21256.10 kWh
